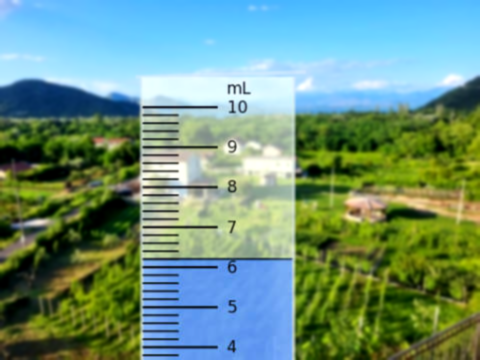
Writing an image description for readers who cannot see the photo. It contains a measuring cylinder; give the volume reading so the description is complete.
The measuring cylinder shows 6.2 mL
